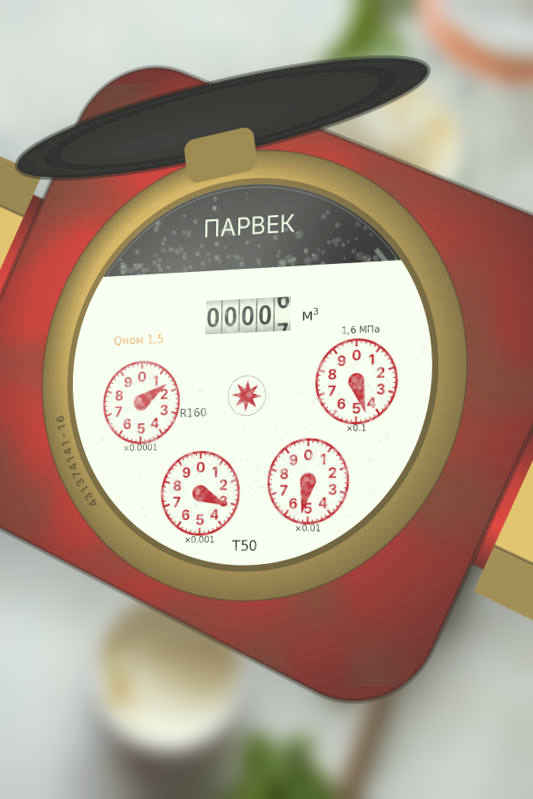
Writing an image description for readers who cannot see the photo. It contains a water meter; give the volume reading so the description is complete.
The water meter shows 6.4531 m³
